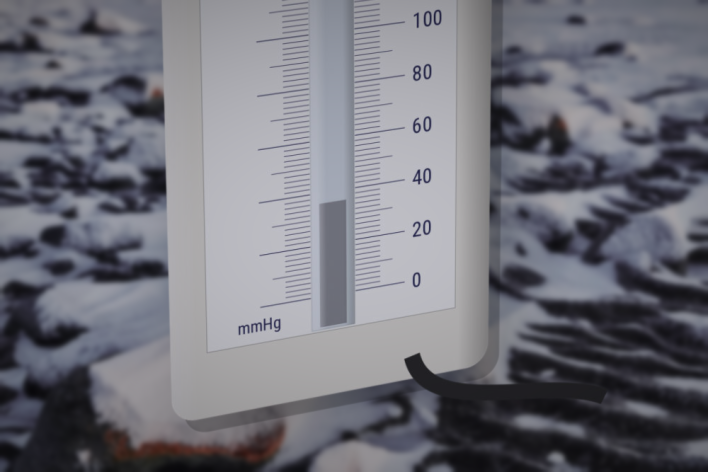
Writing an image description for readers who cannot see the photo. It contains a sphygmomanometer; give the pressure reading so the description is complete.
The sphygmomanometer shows 36 mmHg
